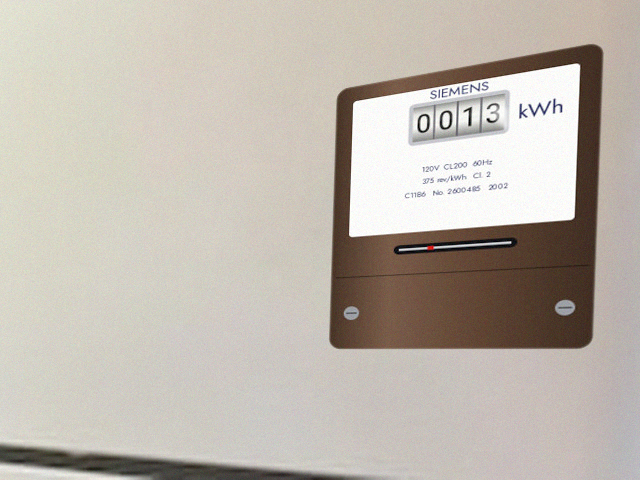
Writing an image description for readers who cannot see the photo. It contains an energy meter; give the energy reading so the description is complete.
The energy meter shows 13 kWh
